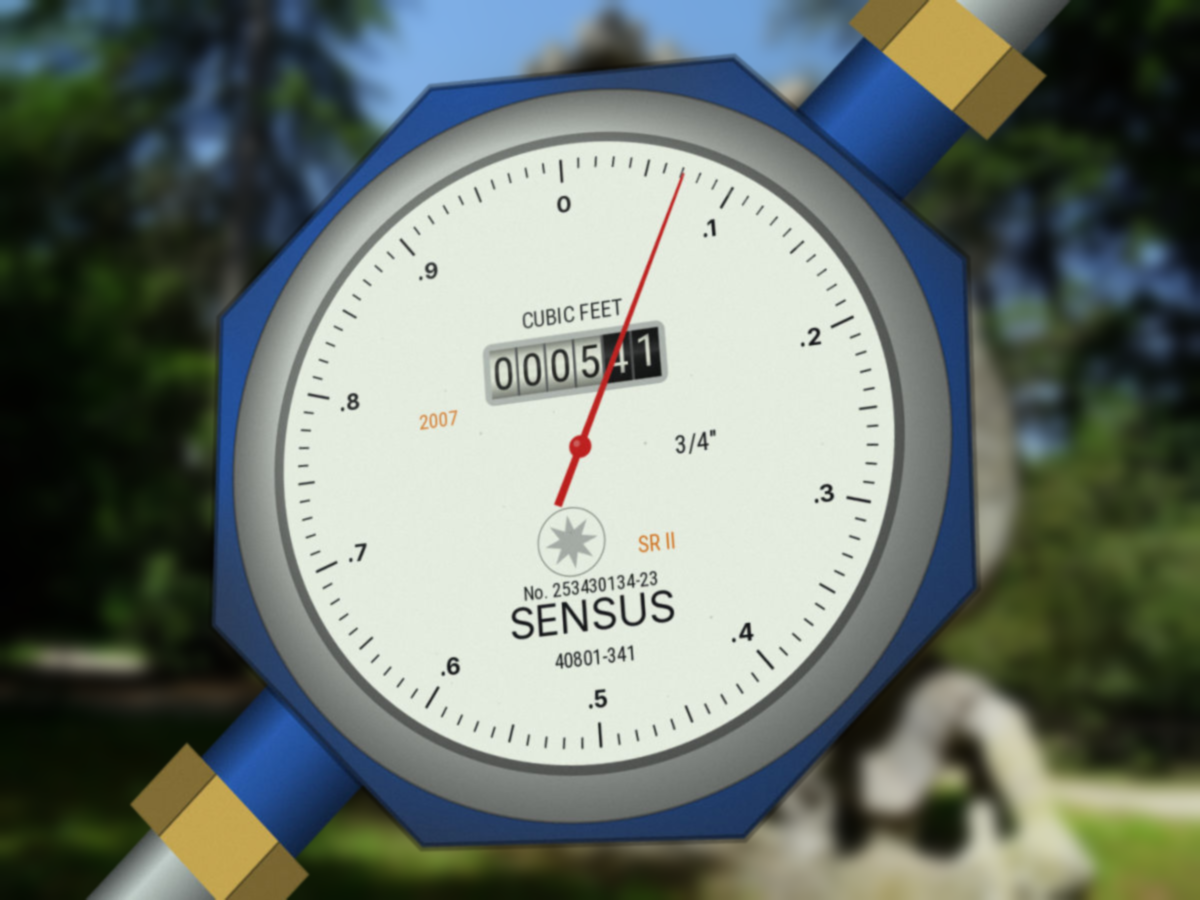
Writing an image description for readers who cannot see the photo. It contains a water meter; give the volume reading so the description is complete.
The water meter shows 541.07 ft³
